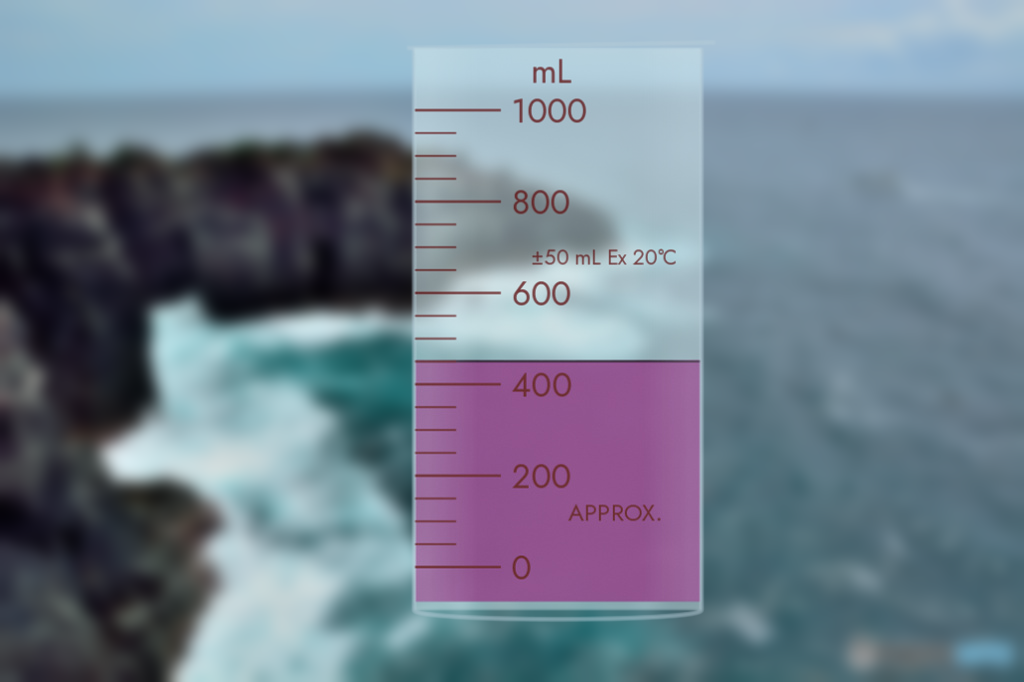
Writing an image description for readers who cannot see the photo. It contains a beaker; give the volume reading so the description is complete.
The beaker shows 450 mL
